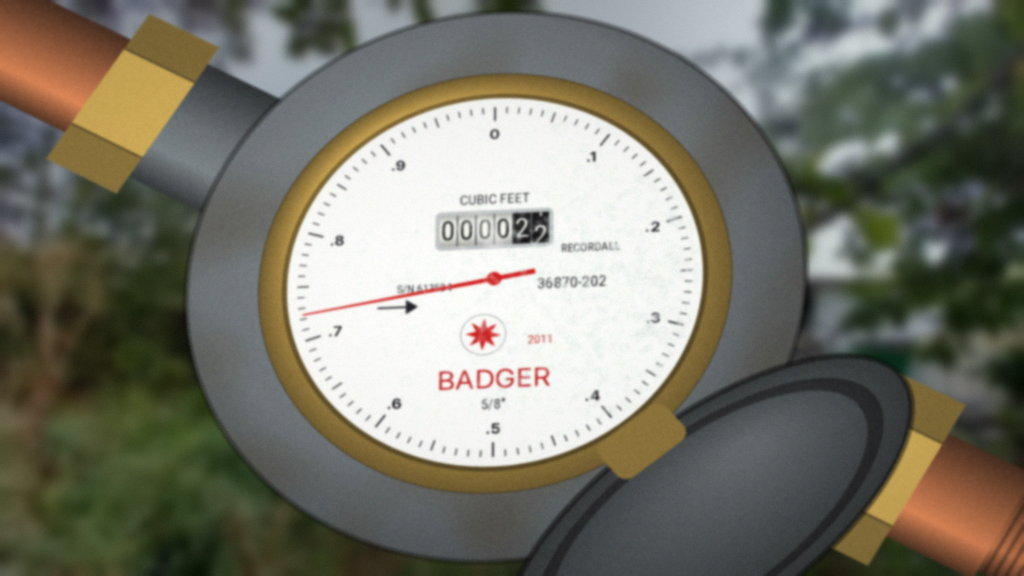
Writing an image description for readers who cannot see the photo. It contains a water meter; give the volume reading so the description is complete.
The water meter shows 21.72 ft³
